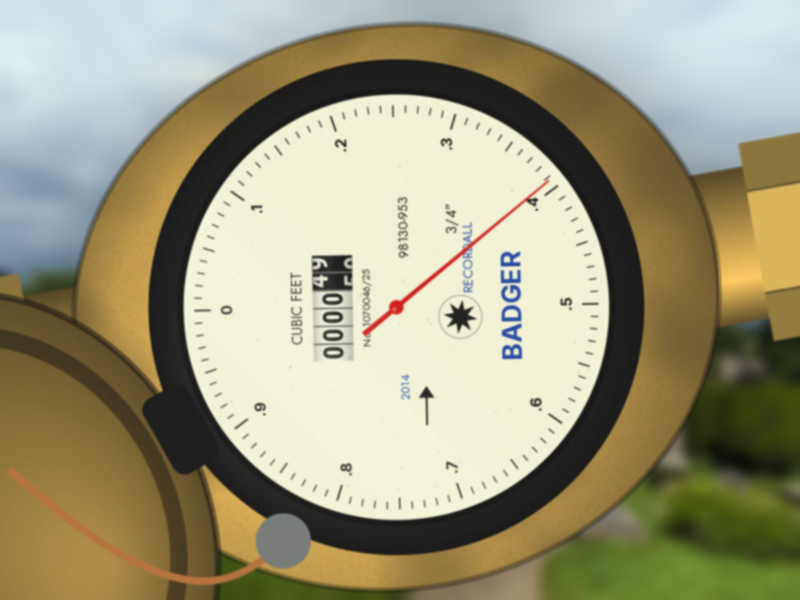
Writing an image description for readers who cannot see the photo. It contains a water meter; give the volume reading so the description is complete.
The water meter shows 49.39 ft³
